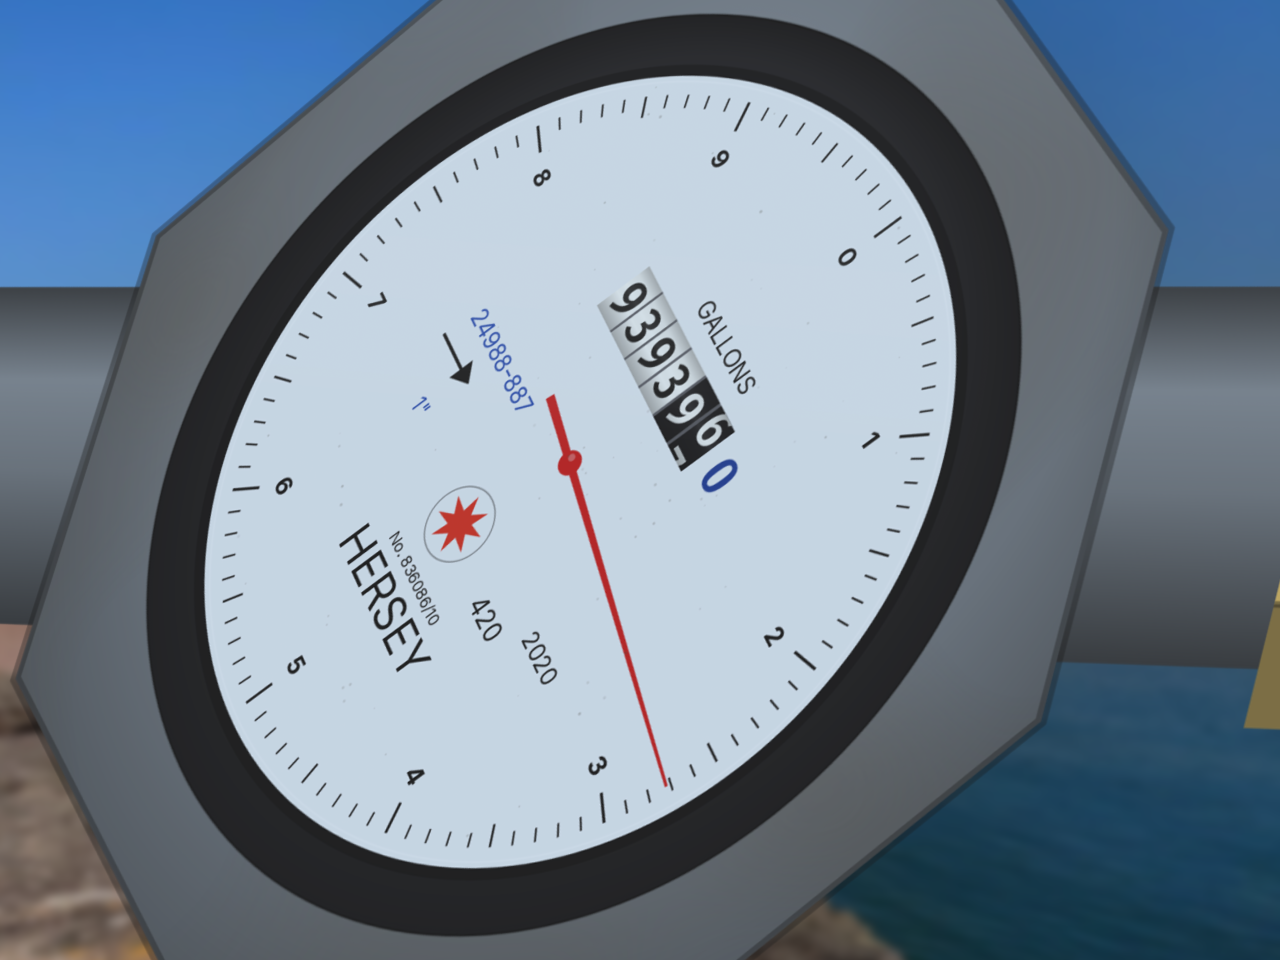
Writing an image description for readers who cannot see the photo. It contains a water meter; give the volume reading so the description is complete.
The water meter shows 9393962.7 gal
